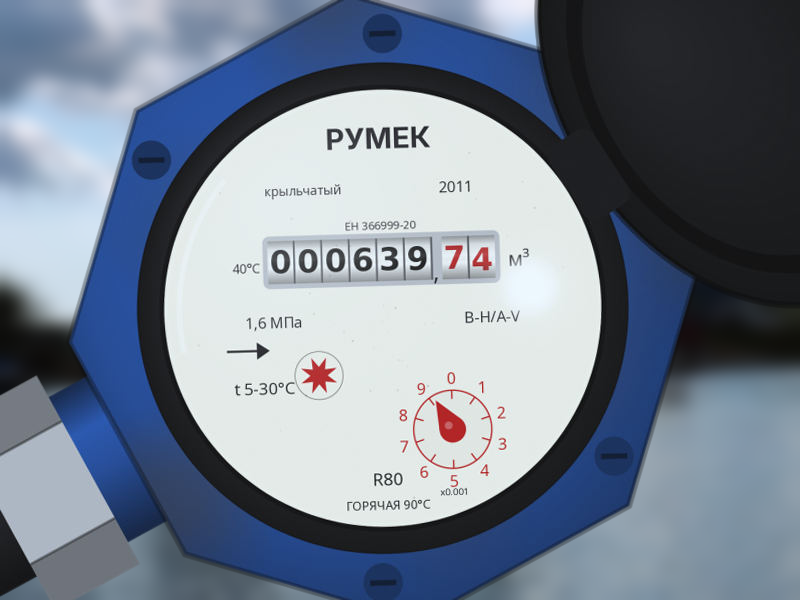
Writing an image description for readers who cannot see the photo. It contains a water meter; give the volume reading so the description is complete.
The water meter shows 639.739 m³
